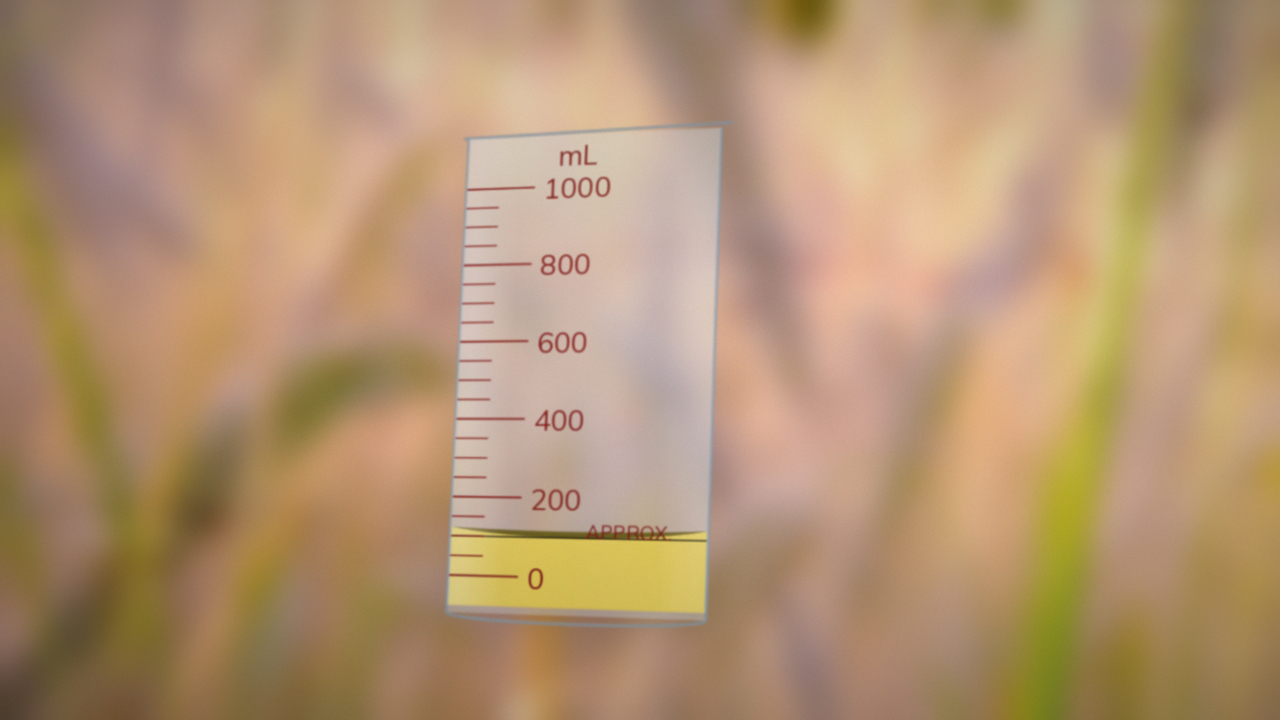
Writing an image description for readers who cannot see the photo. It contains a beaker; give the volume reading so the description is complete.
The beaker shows 100 mL
